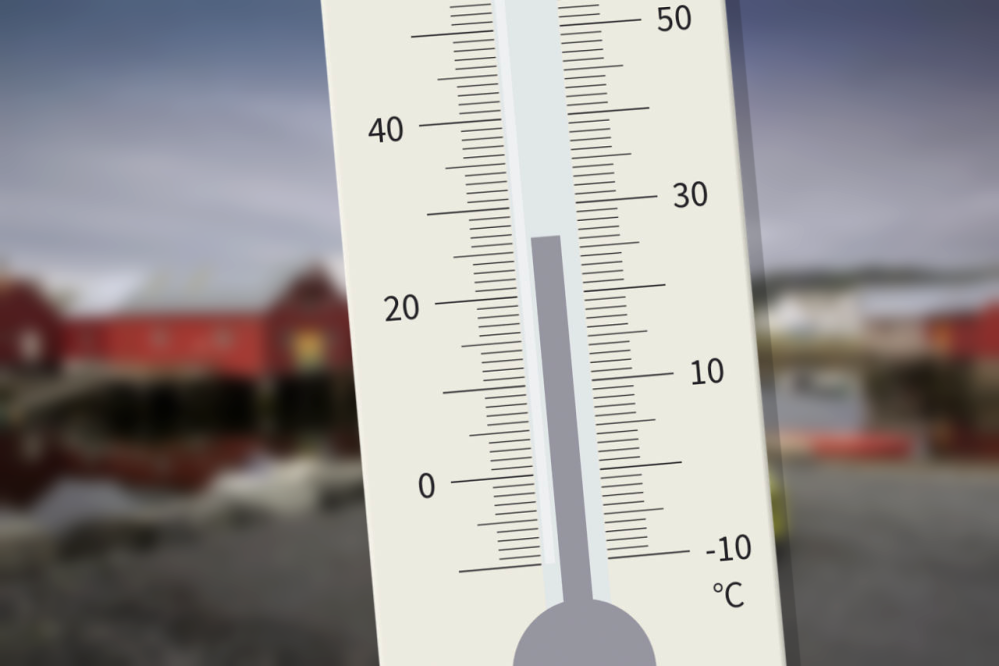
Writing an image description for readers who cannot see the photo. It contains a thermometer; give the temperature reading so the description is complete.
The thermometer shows 26.5 °C
